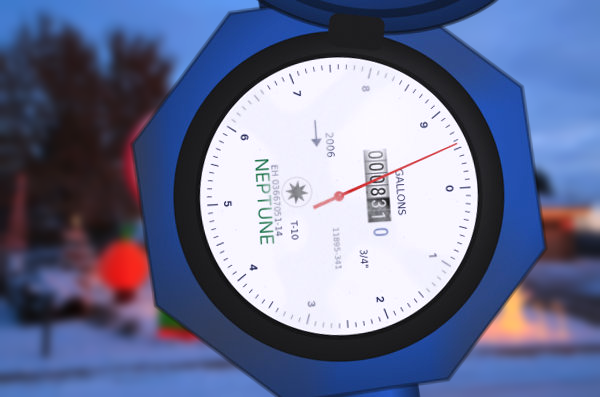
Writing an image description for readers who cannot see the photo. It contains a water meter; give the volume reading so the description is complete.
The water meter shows 8309.4 gal
